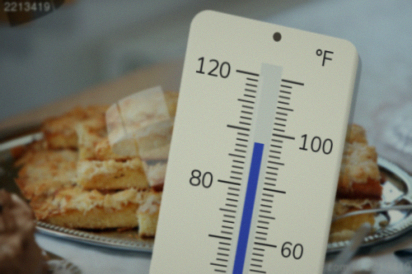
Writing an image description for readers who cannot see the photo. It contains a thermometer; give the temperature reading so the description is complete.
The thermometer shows 96 °F
